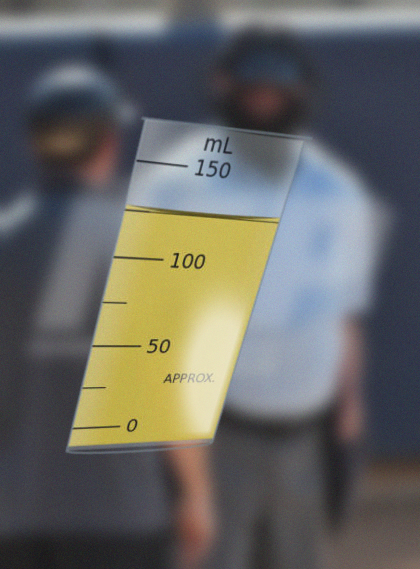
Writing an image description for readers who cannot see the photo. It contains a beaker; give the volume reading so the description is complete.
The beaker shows 125 mL
